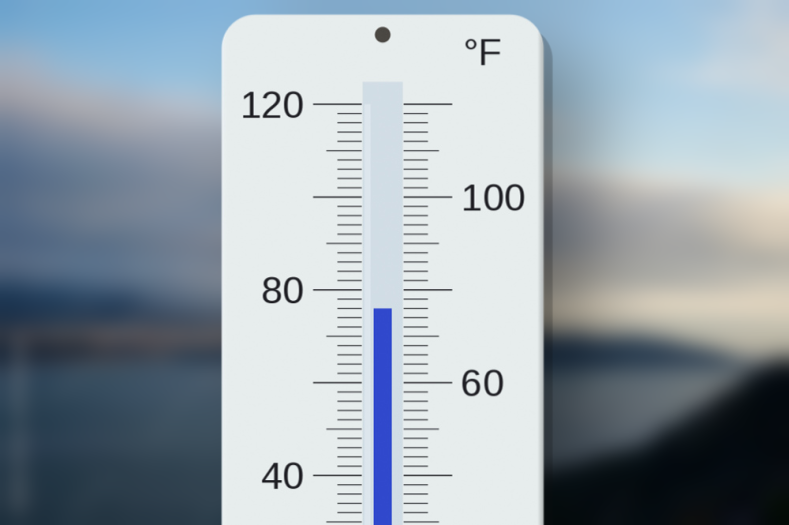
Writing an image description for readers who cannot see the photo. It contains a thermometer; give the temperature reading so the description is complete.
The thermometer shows 76 °F
